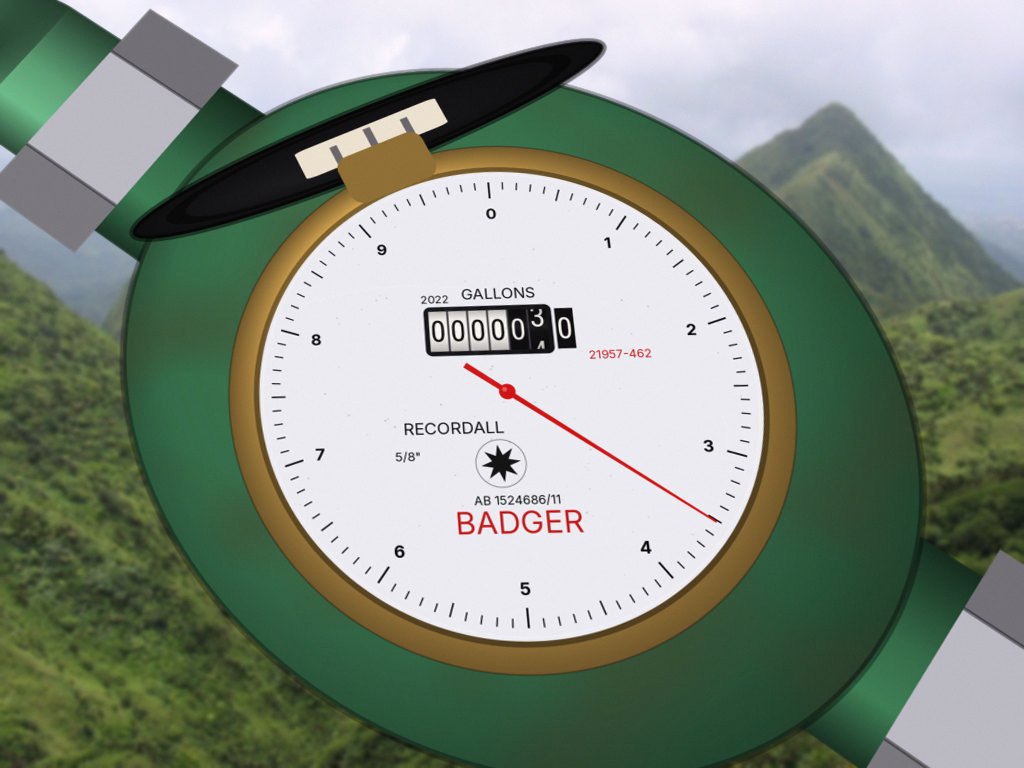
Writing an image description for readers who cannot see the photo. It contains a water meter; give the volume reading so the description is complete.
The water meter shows 33.5 gal
